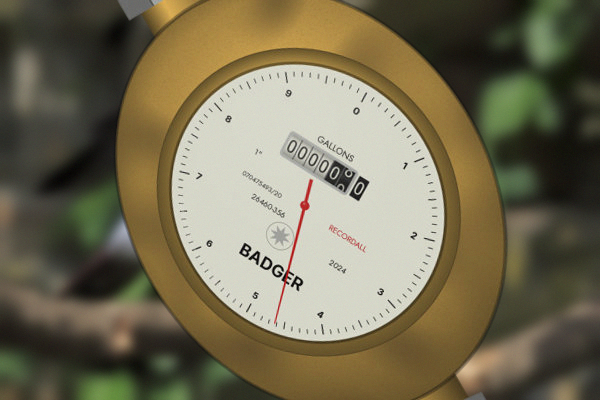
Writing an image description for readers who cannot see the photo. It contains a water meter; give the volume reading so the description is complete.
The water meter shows 84.6 gal
